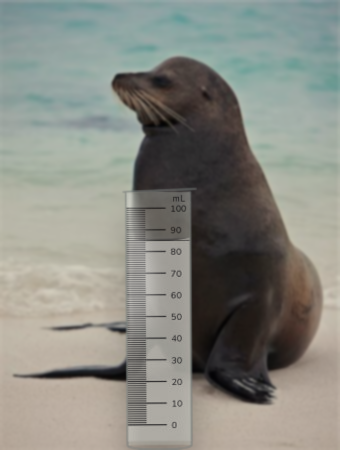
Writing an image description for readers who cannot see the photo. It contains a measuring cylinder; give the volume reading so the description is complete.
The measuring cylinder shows 85 mL
